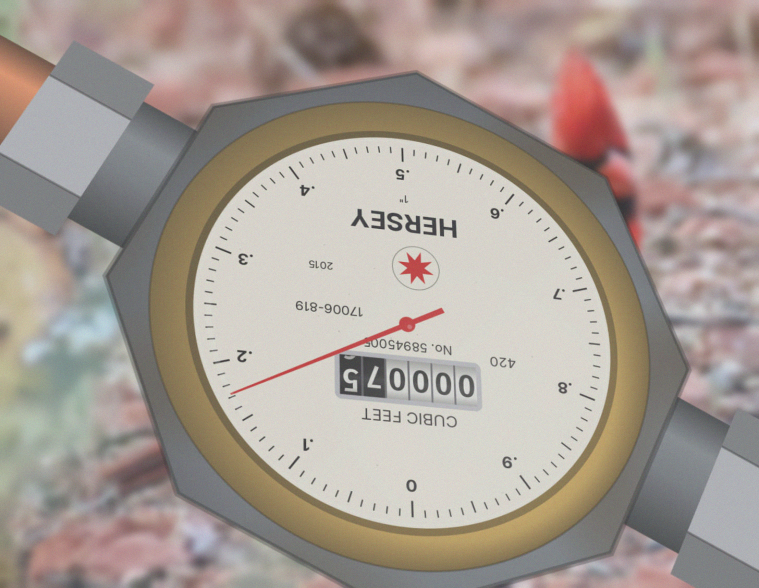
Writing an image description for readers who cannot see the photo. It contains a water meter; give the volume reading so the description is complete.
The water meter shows 75.17 ft³
